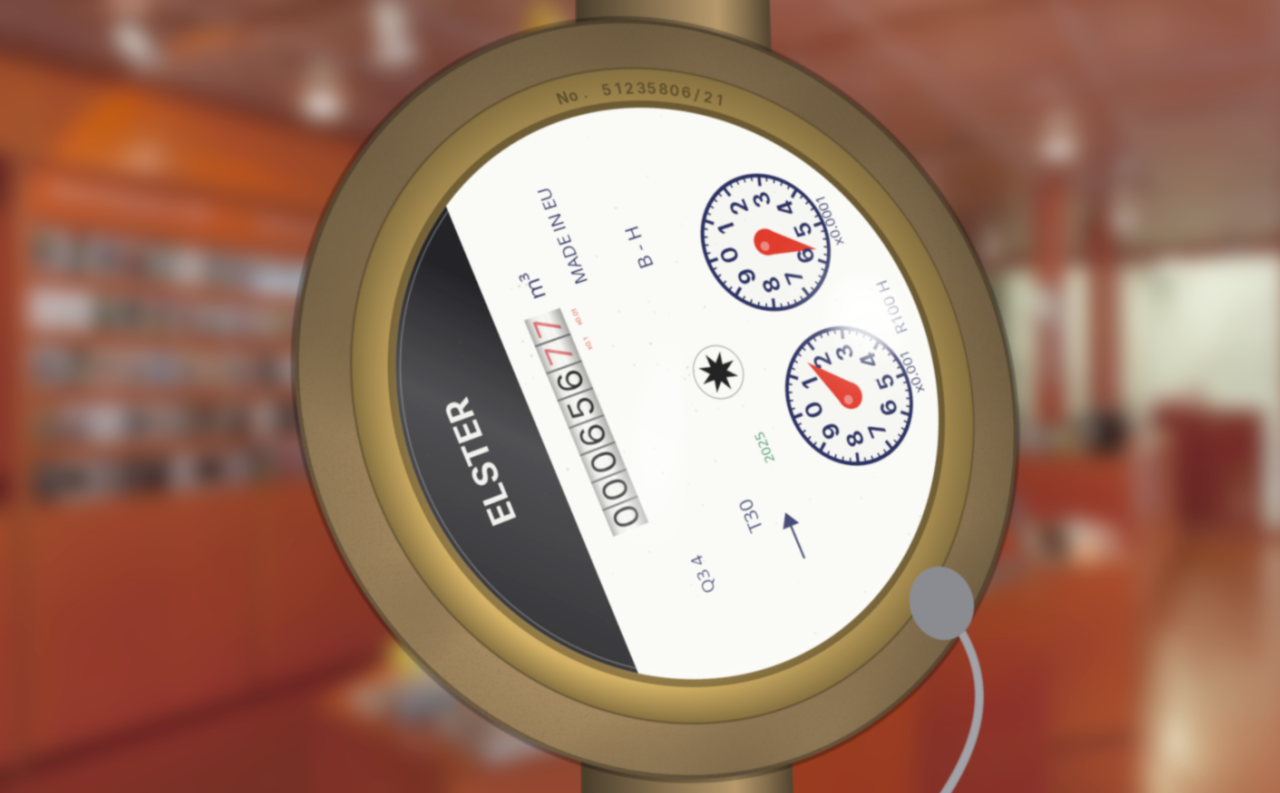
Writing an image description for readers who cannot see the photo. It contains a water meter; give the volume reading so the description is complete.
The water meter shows 656.7715 m³
